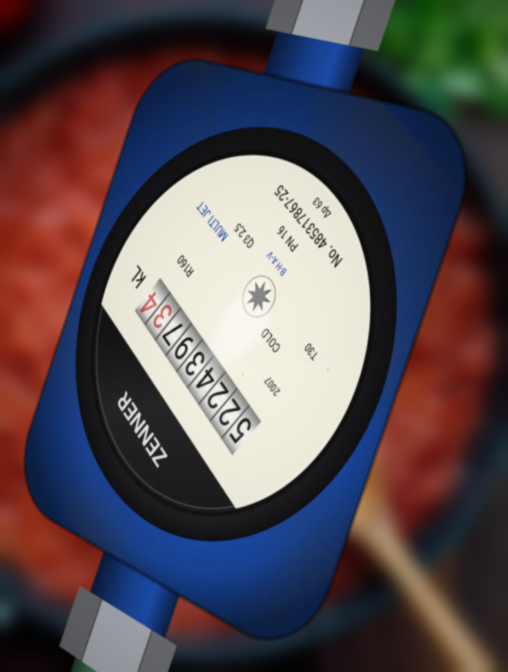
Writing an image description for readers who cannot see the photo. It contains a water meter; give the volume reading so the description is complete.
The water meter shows 5224397.34 kL
